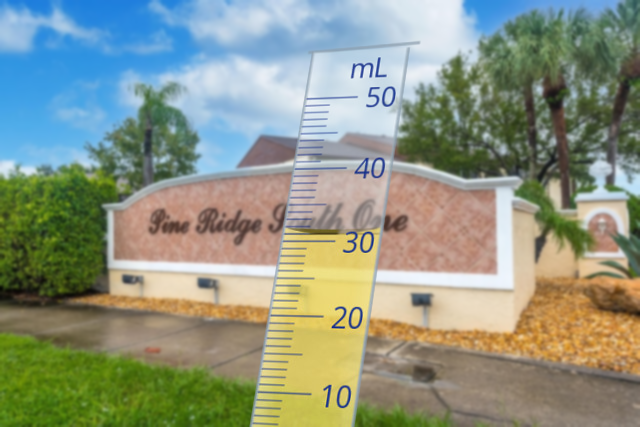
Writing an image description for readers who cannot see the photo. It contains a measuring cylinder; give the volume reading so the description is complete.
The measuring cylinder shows 31 mL
